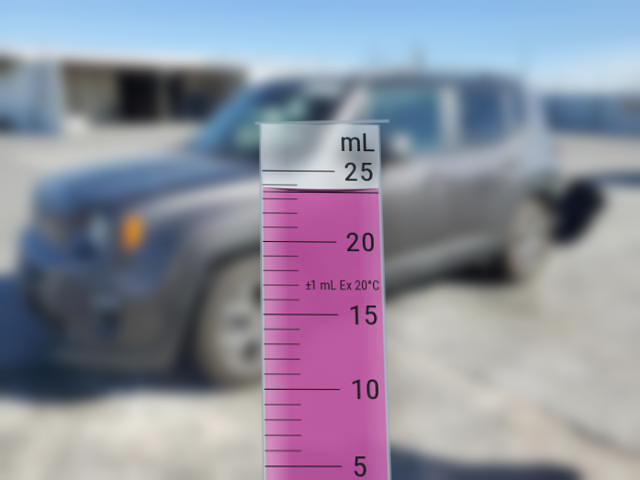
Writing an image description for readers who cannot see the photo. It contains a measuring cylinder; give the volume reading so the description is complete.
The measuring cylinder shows 23.5 mL
